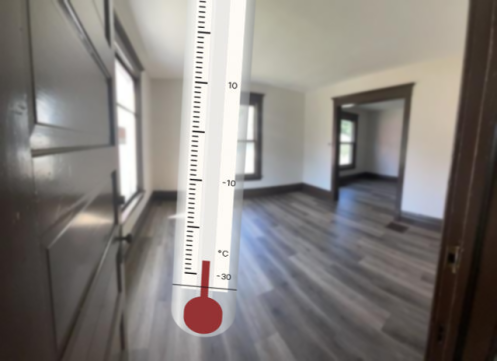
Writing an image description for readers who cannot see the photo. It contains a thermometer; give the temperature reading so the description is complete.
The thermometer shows -27 °C
